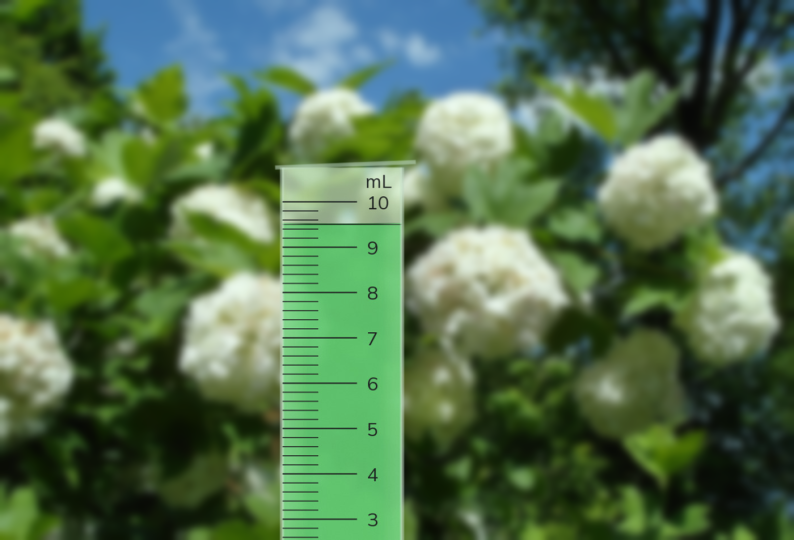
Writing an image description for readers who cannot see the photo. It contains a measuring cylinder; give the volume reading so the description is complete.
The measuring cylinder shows 9.5 mL
